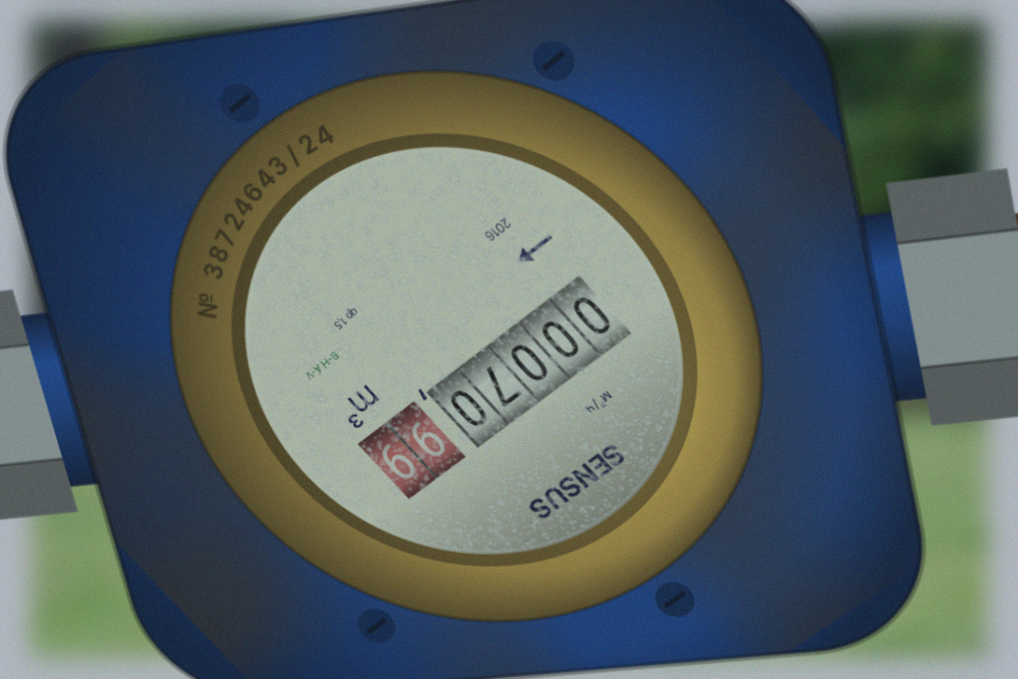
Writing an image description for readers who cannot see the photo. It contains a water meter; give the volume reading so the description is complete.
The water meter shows 70.99 m³
